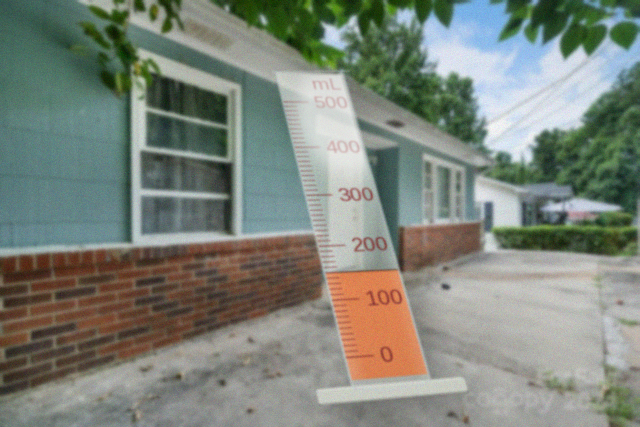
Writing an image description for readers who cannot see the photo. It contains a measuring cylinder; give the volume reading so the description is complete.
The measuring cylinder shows 150 mL
